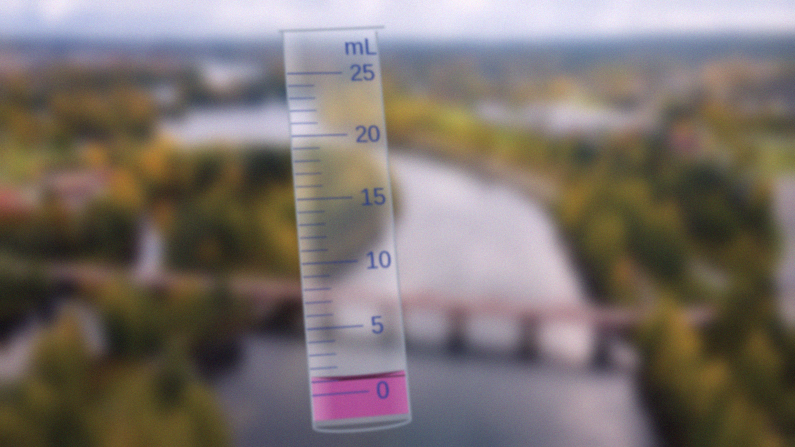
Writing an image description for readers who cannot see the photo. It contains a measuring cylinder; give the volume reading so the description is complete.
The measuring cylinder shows 1 mL
